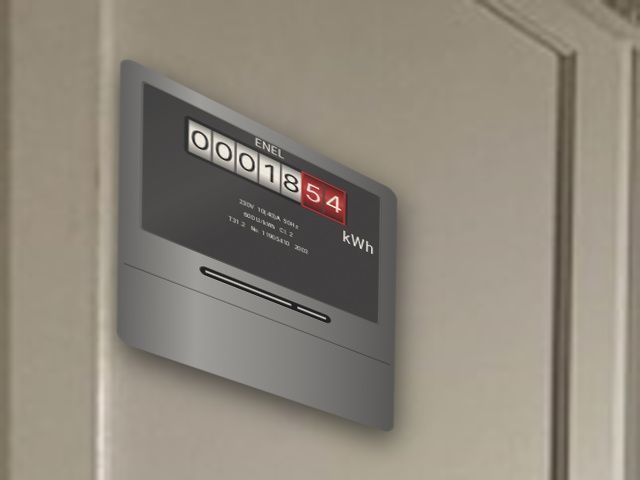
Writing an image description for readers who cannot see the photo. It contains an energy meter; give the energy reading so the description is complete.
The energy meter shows 18.54 kWh
